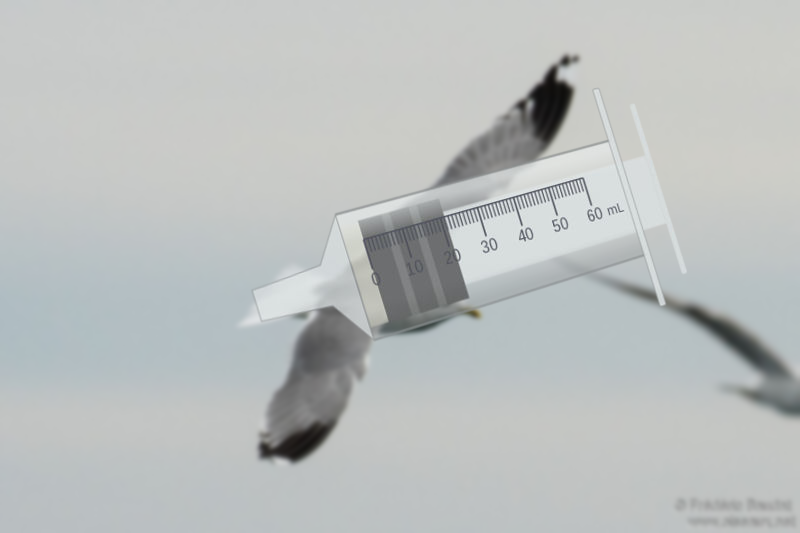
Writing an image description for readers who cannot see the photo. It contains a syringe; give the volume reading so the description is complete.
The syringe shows 0 mL
